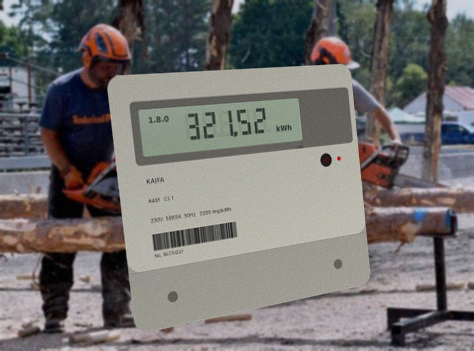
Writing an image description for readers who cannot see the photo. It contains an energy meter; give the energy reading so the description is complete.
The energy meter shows 321.52 kWh
